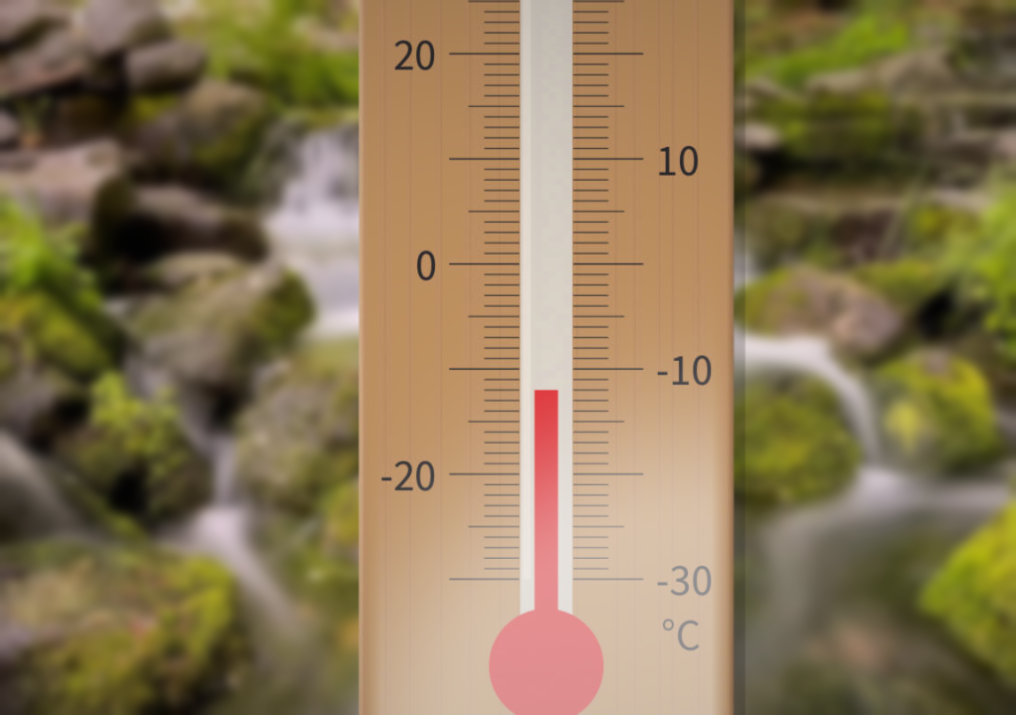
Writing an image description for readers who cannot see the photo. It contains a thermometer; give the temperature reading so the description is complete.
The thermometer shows -12 °C
